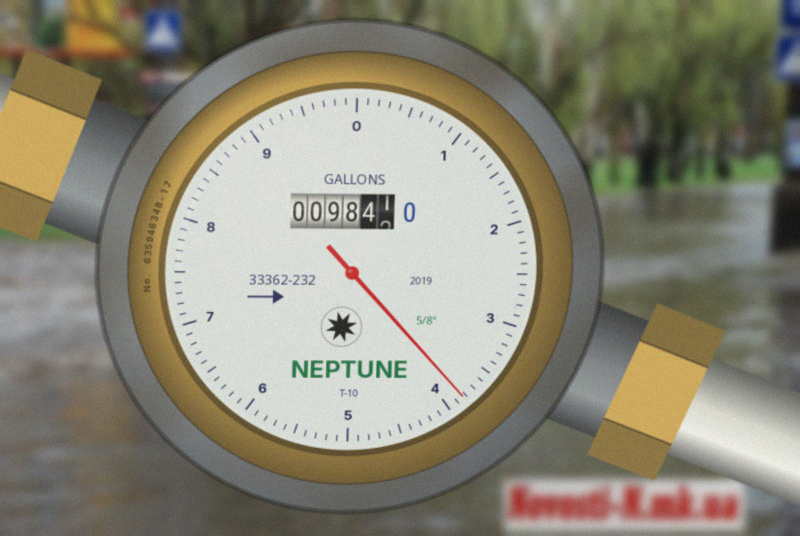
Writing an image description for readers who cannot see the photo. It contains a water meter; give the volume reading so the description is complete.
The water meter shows 98413.8 gal
